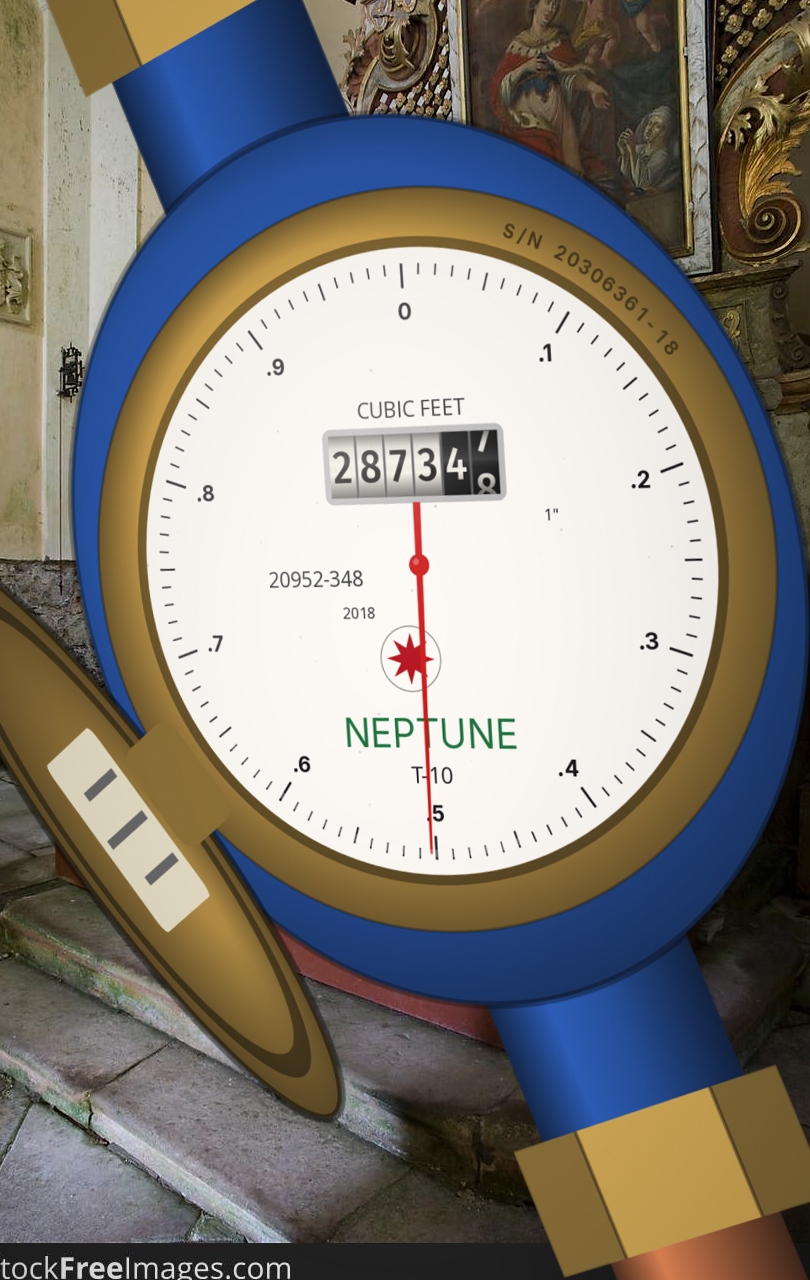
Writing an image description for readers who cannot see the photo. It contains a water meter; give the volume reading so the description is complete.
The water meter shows 287347.50 ft³
